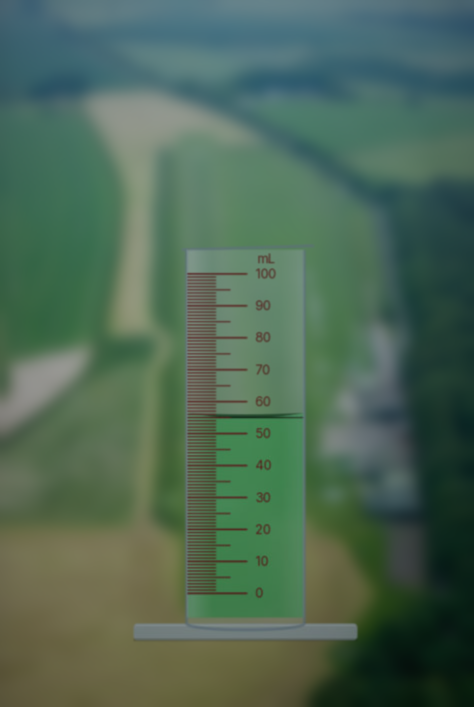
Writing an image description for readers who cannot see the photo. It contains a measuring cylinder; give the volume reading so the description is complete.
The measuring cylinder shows 55 mL
